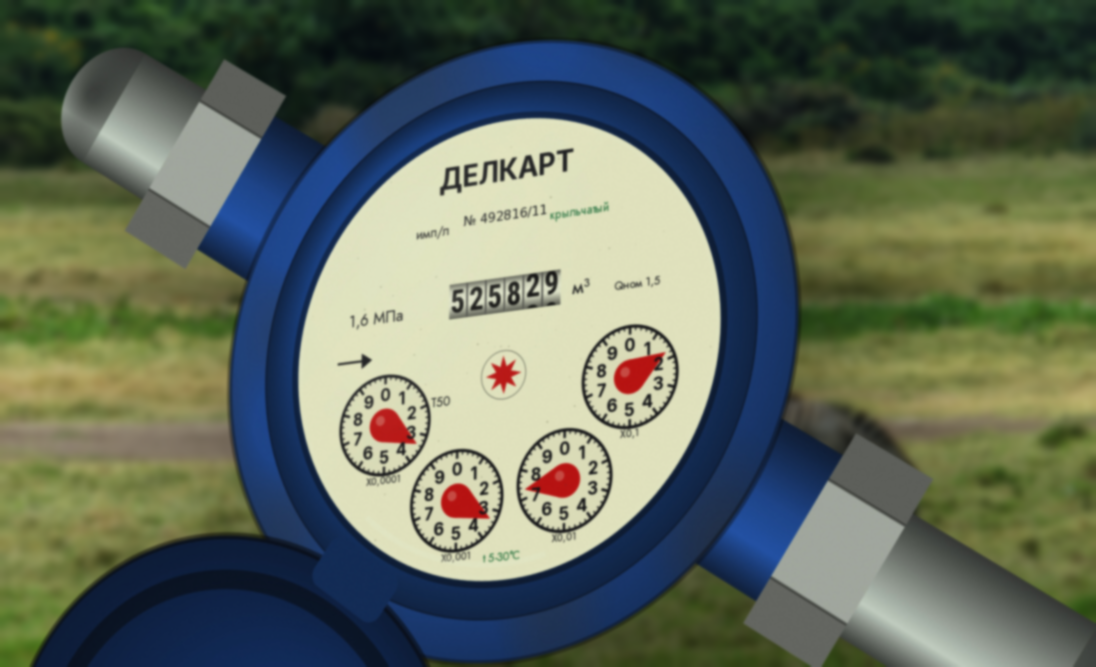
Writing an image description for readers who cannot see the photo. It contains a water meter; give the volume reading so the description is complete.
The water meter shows 525829.1733 m³
